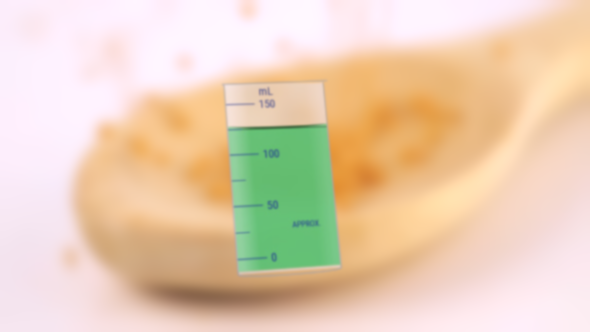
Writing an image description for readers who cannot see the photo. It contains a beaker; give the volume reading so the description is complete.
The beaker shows 125 mL
